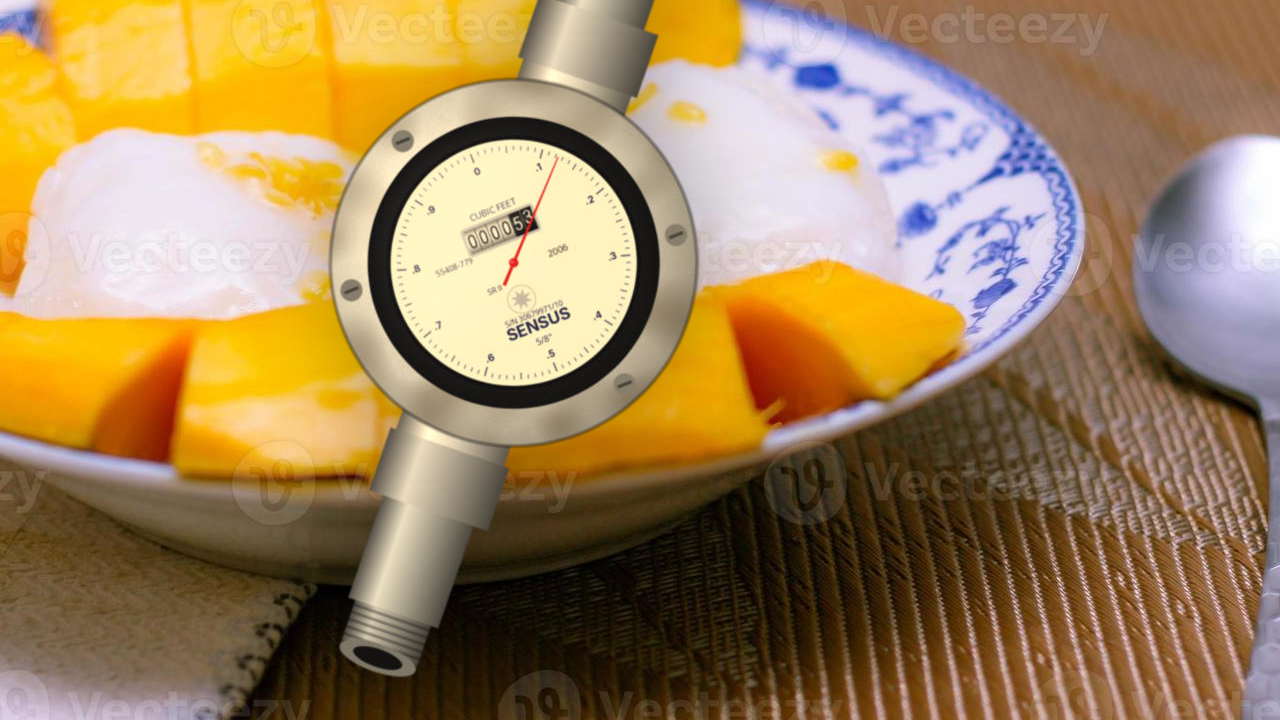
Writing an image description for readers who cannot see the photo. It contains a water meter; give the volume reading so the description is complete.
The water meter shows 53.12 ft³
